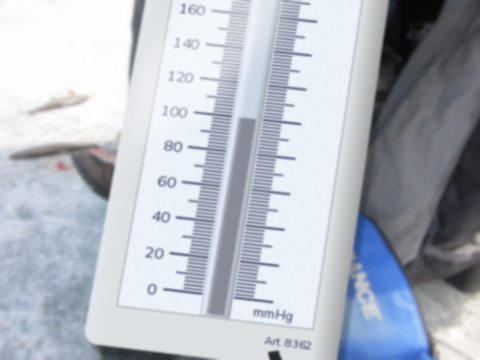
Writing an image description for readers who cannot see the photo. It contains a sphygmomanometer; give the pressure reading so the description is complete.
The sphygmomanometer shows 100 mmHg
